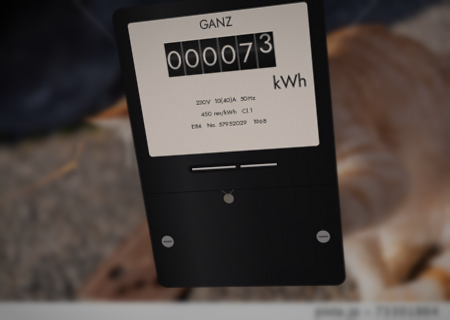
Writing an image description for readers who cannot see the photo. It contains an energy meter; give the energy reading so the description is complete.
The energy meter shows 73 kWh
